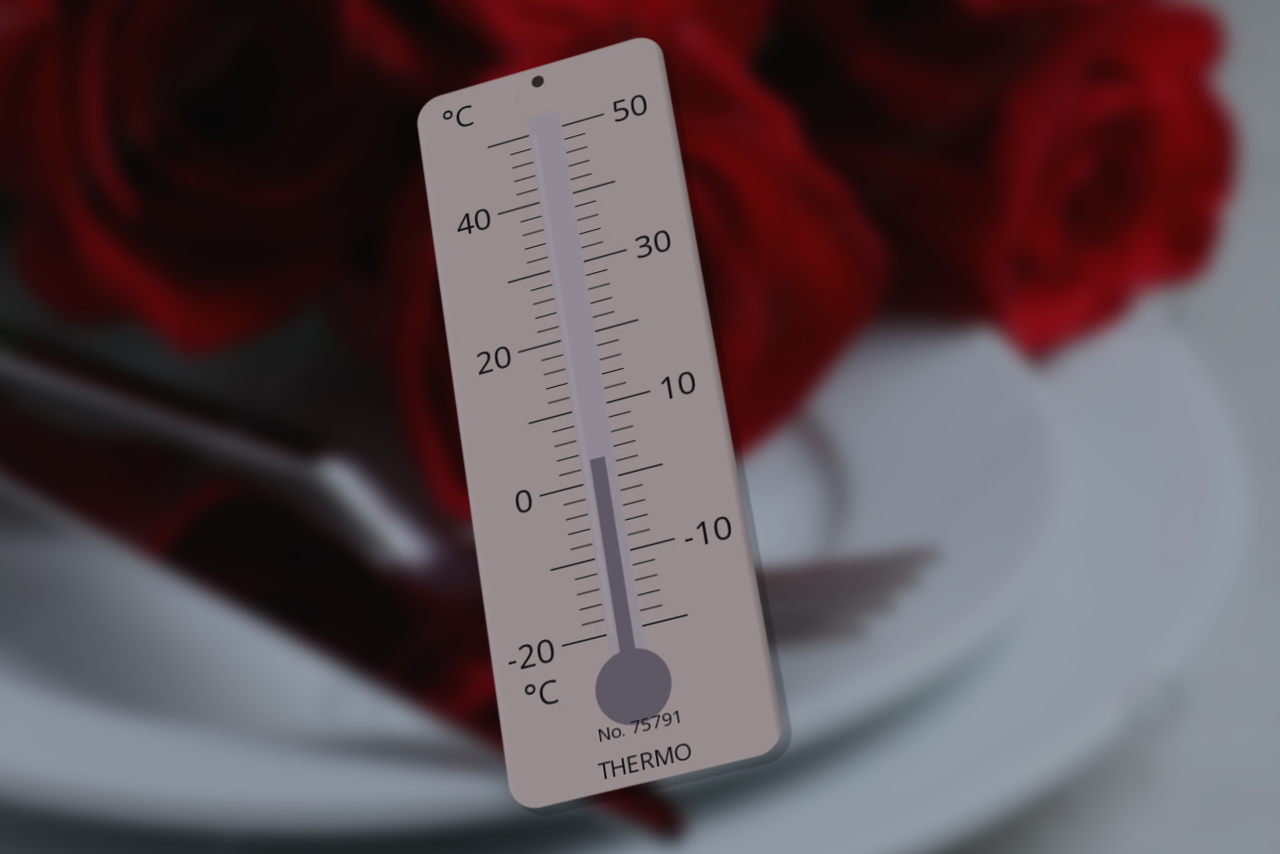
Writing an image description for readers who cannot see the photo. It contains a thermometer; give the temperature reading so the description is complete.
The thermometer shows 3 °C
